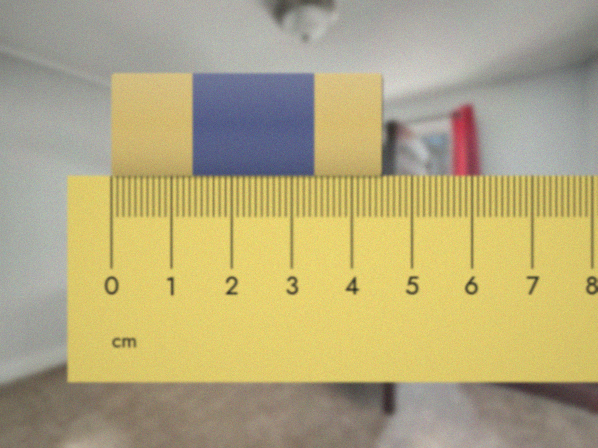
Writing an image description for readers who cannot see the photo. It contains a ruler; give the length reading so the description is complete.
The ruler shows 4.5 cm
